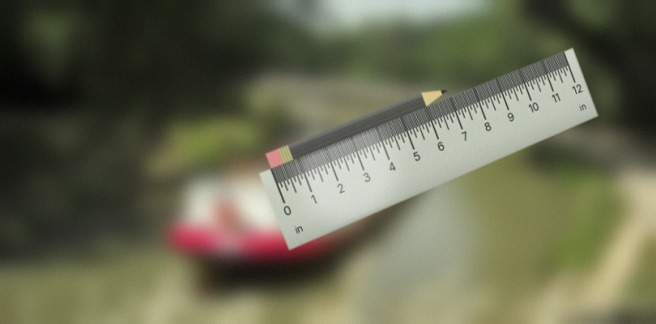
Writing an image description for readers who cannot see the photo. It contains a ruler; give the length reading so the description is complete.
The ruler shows 7 in
